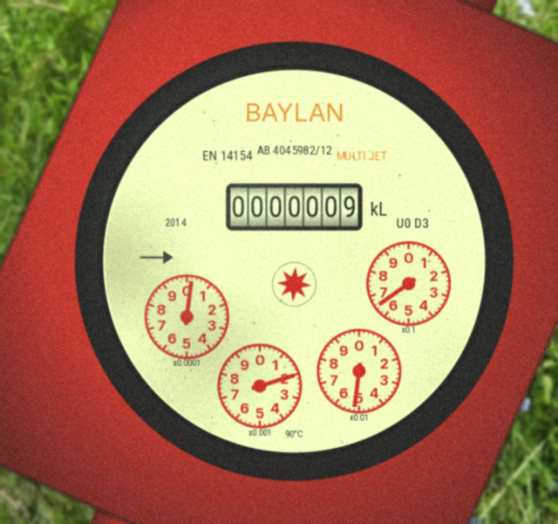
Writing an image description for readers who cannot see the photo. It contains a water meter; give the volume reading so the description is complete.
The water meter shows 9.6520 kL
